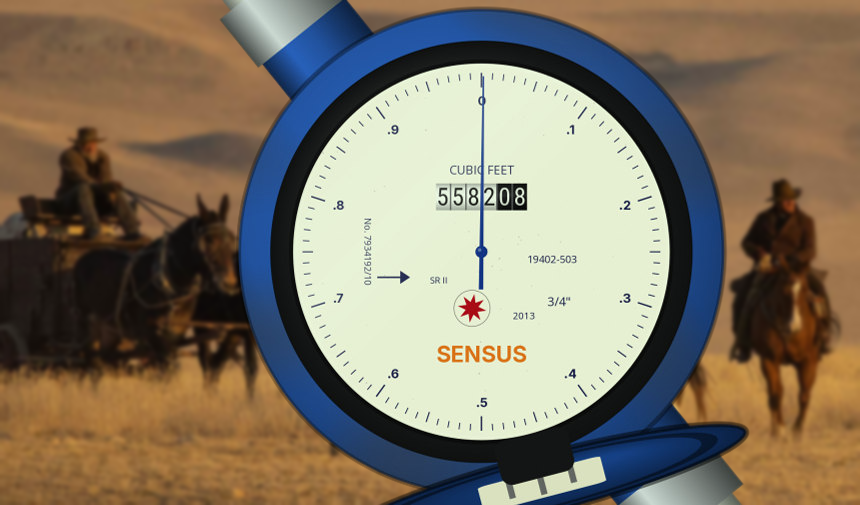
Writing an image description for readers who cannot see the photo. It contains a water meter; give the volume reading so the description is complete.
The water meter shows 558208.00 ft³
